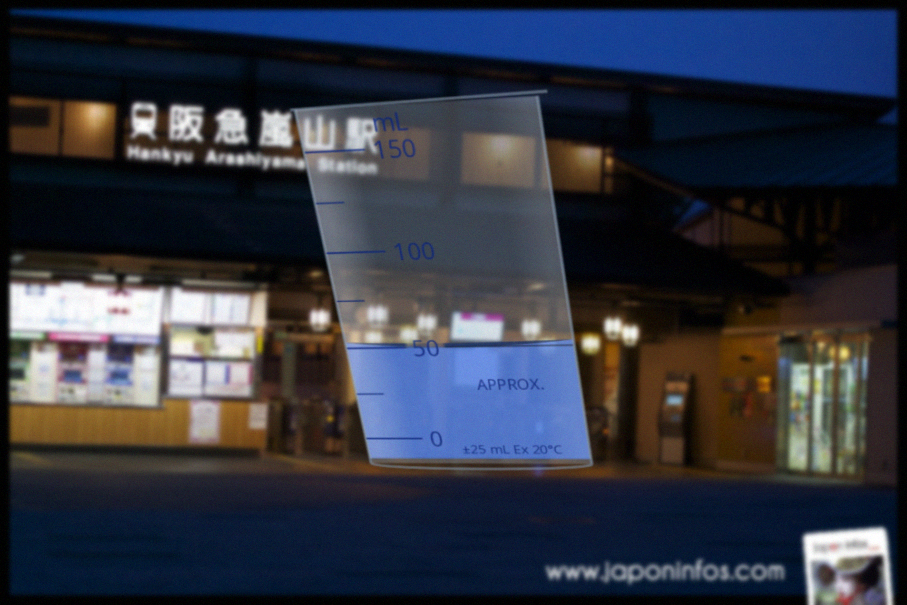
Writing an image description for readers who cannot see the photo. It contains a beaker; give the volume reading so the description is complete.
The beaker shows 50 mL
